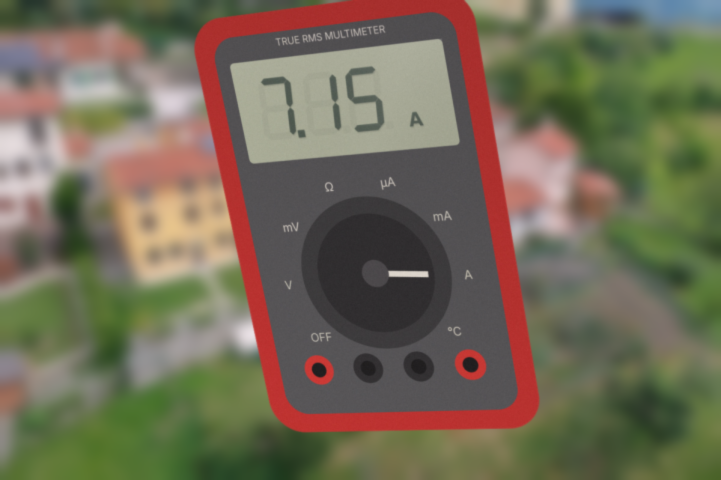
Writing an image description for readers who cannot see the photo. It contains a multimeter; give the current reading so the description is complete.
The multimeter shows 7.15 A
